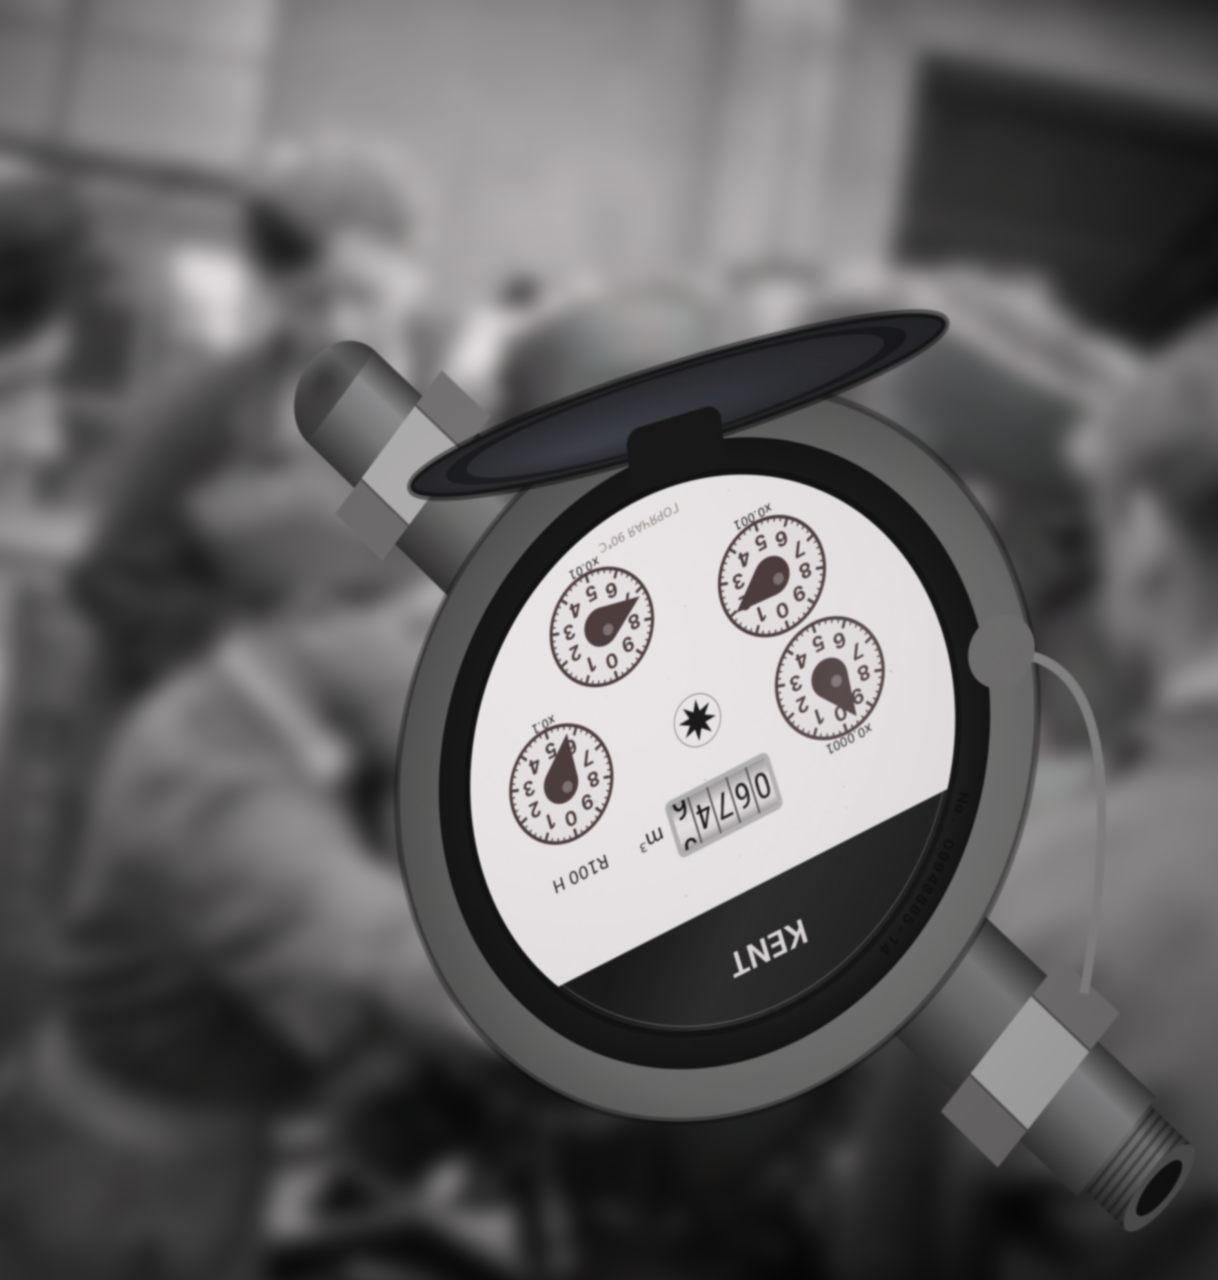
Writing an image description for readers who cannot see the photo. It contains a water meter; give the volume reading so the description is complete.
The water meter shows 6745.5719 m³
